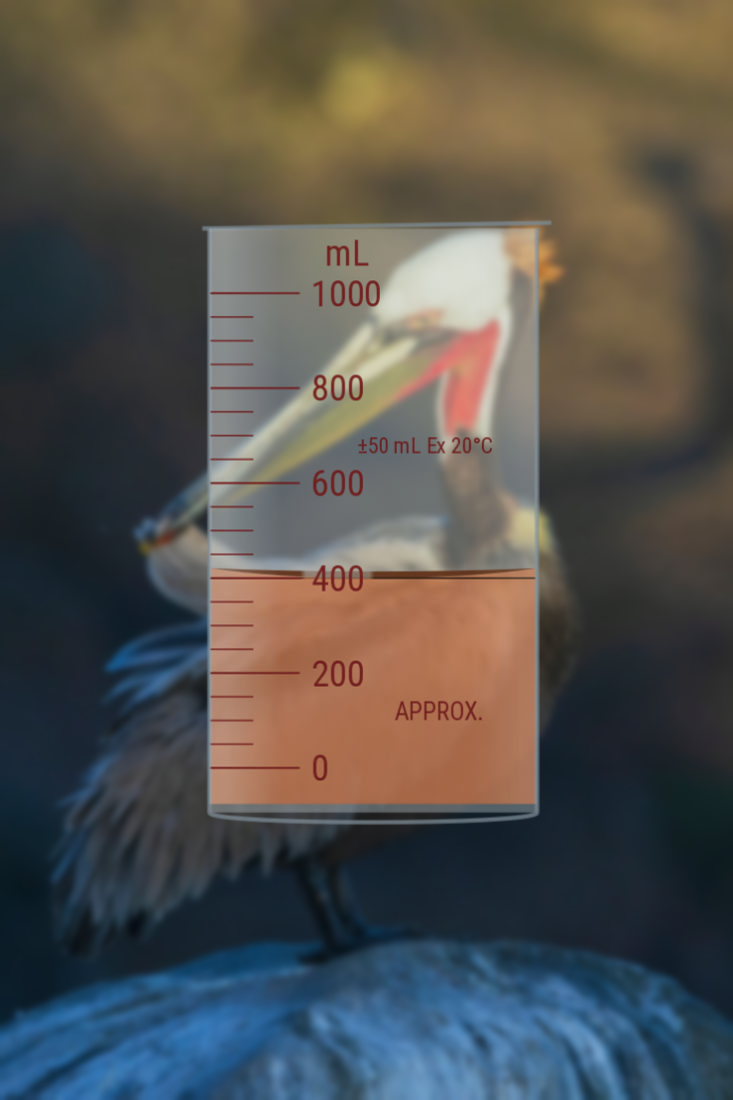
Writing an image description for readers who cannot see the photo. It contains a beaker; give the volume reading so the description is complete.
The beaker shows 400 mL
